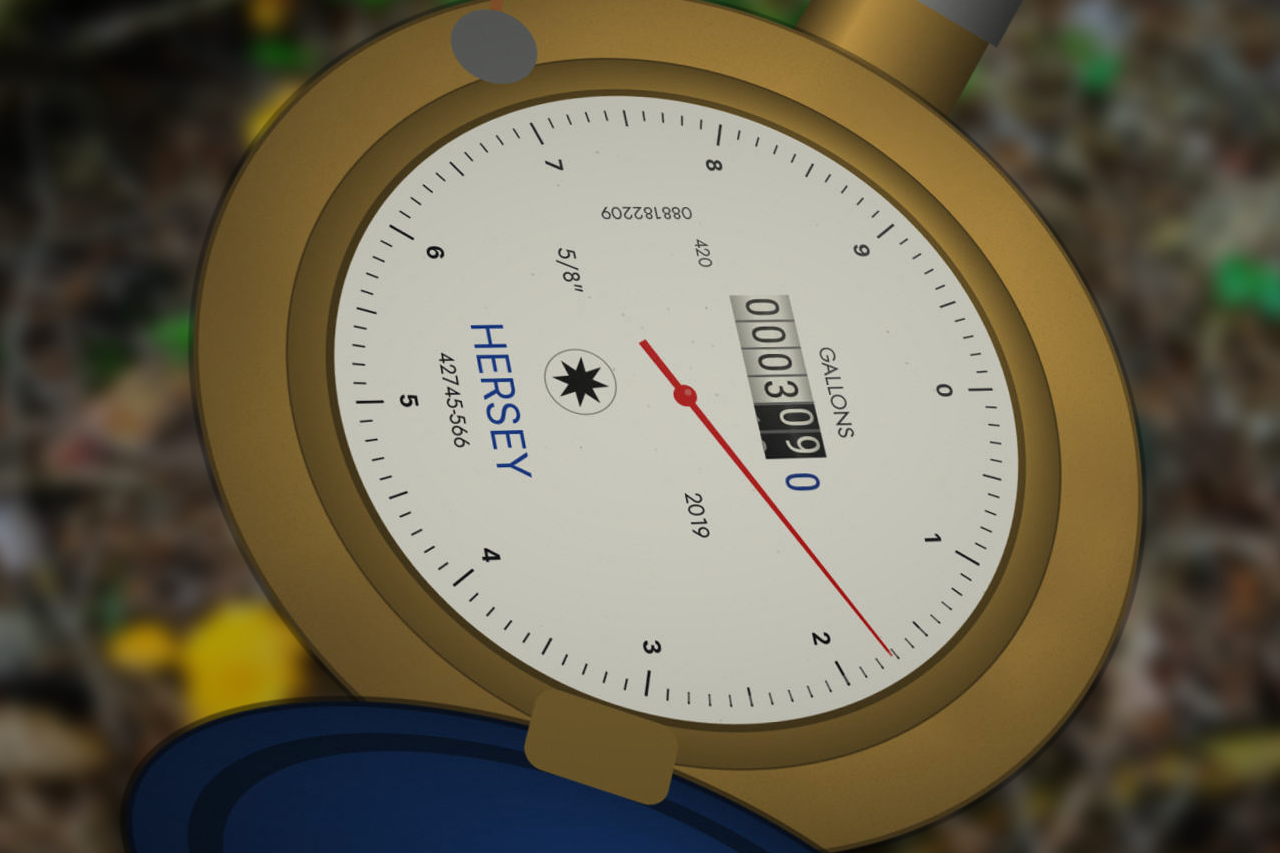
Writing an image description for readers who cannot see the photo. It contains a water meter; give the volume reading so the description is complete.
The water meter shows 3091.7 gal
